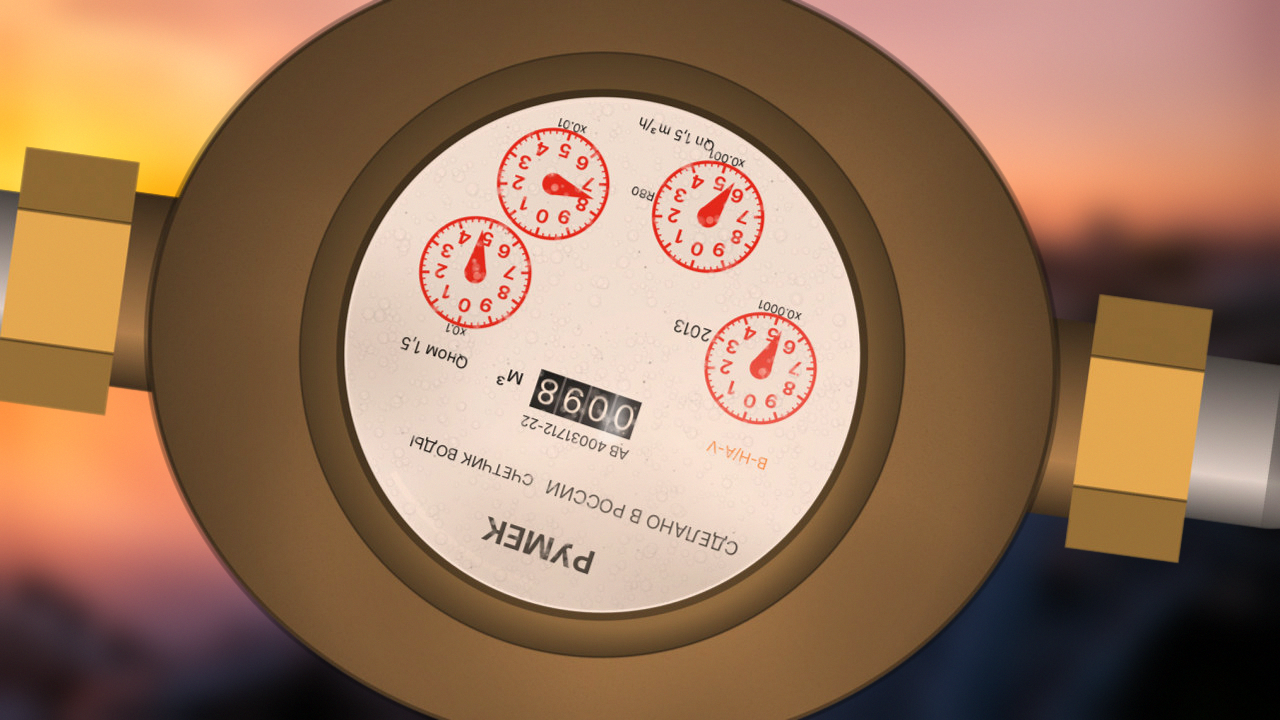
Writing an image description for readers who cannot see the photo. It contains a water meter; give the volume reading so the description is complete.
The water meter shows 98.4755 m³
